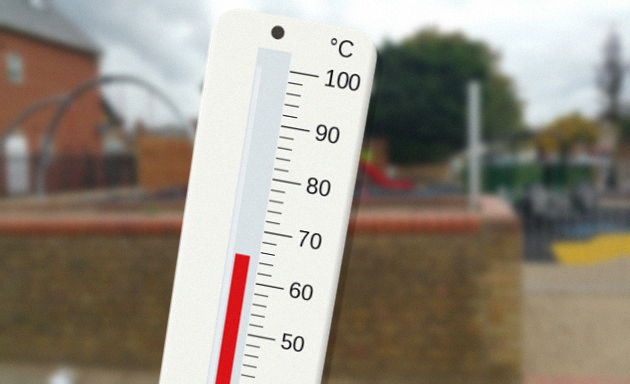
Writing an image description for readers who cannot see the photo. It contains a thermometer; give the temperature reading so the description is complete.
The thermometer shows 65 °C
